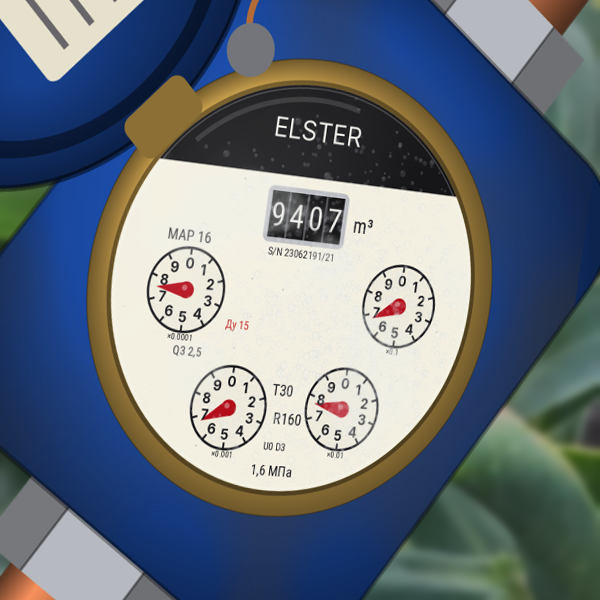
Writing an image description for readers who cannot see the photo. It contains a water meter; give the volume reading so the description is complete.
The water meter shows 9407.6767 m³
